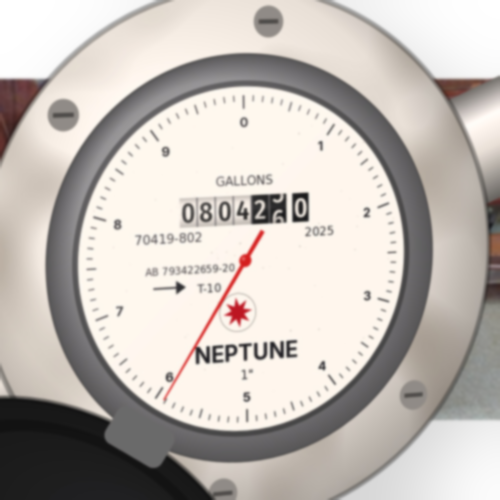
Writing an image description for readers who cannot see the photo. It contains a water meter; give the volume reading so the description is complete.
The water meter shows 804255.9 gal
